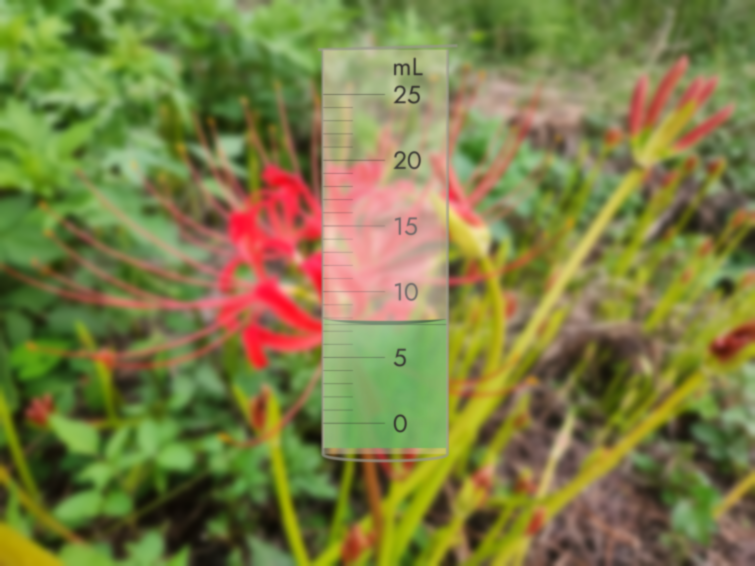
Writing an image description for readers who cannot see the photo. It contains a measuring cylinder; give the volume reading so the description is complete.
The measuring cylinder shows 7.5 mL
